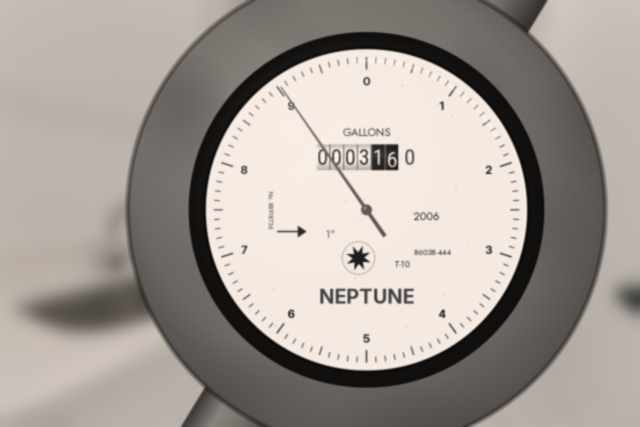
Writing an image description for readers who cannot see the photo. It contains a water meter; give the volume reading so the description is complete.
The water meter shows 3159.0 gal
